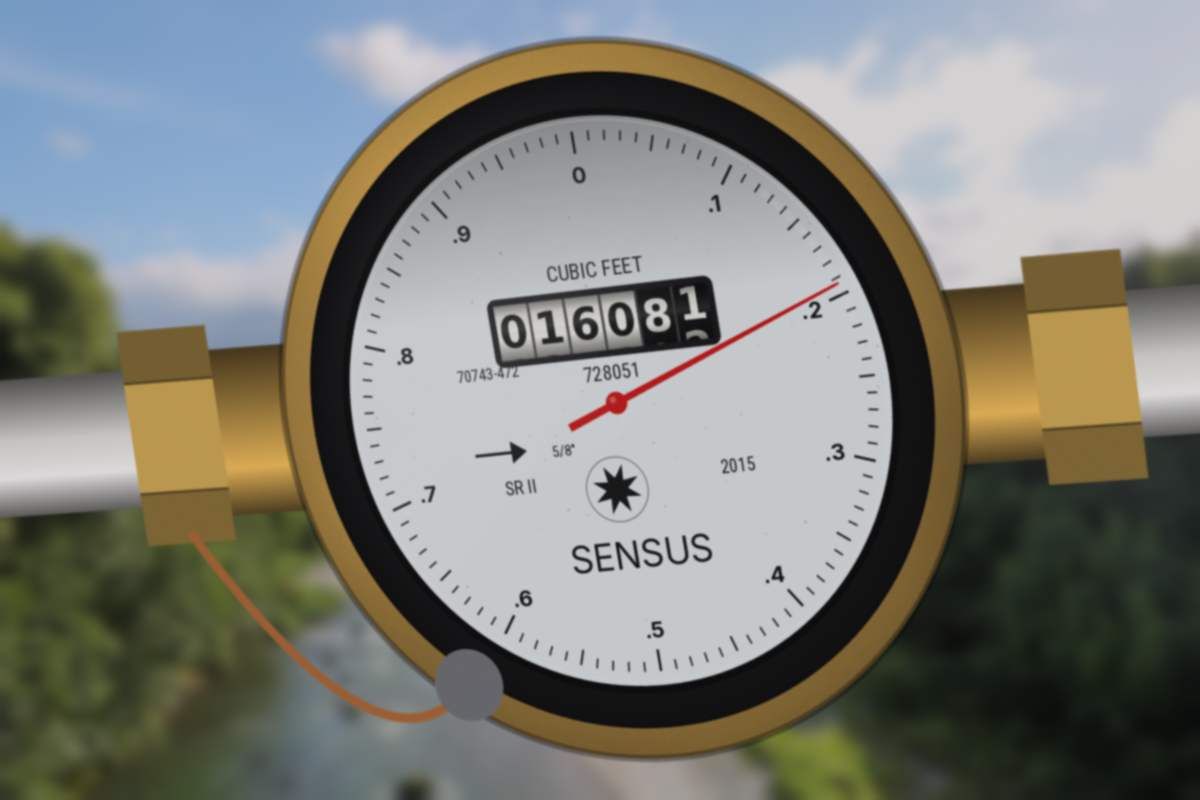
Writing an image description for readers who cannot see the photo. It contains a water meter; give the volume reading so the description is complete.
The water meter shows 16081.19 ft³
